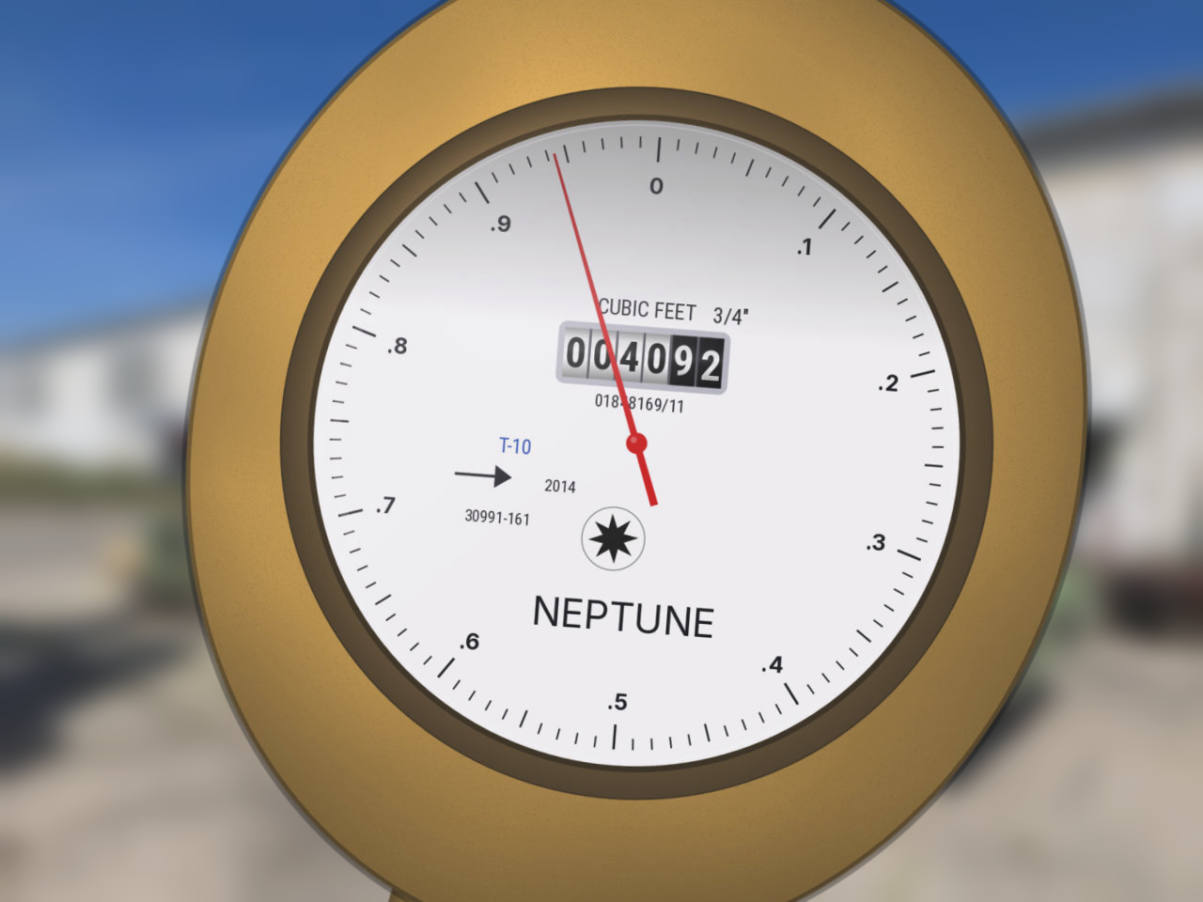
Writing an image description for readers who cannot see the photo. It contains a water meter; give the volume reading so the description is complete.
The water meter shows 4091.94 ft³
